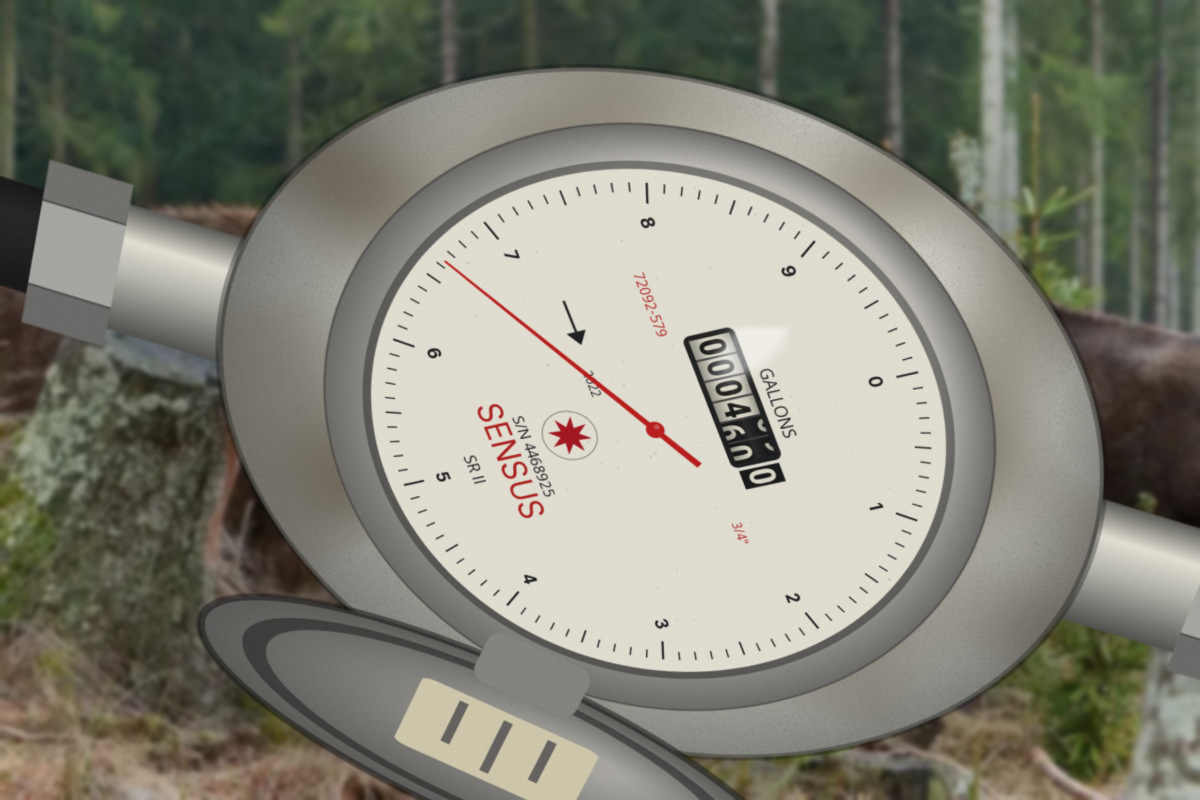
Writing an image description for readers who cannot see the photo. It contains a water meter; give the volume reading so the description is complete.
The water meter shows 4596.6 gal
